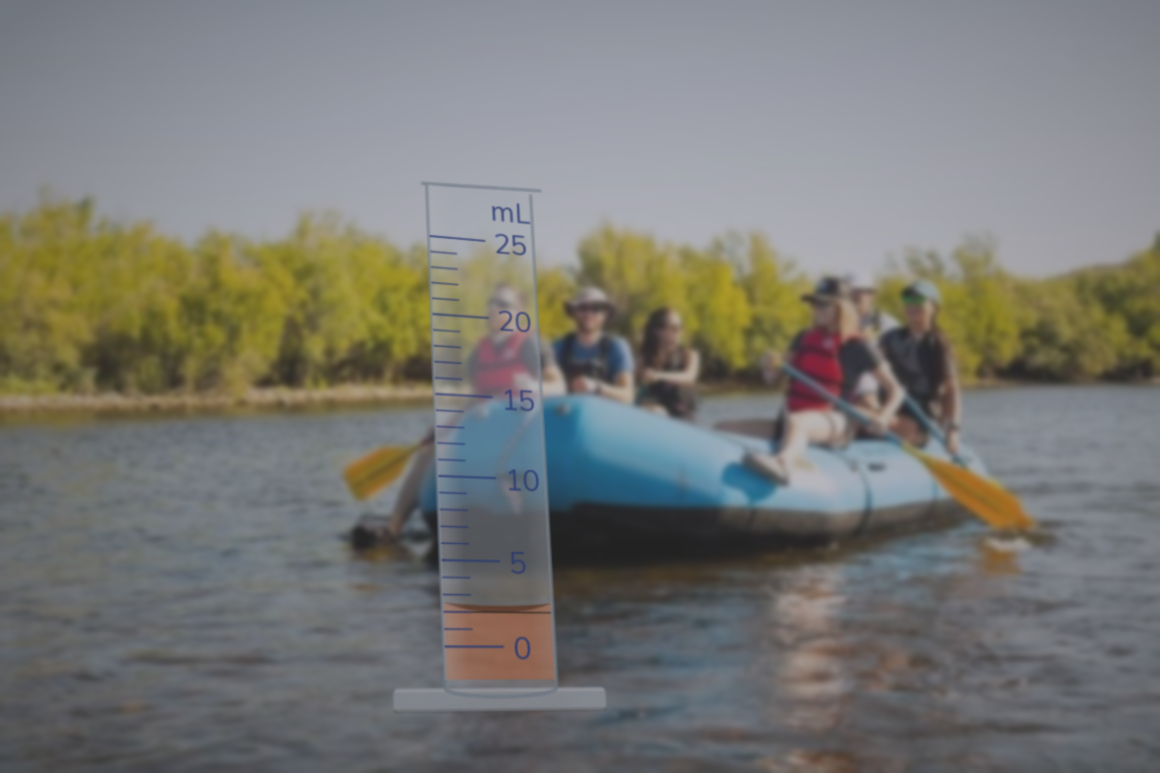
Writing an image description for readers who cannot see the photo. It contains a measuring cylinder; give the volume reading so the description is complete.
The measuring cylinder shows 2 mL
